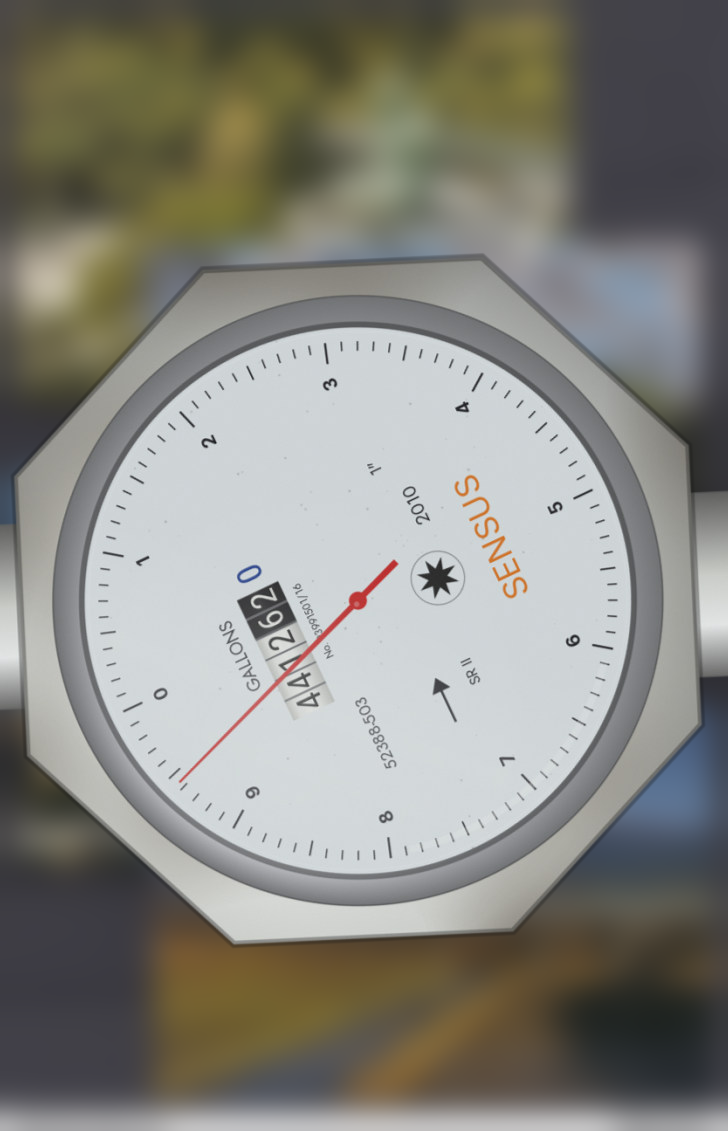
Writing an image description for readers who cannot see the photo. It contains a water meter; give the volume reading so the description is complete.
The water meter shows 4412619.4 gal
